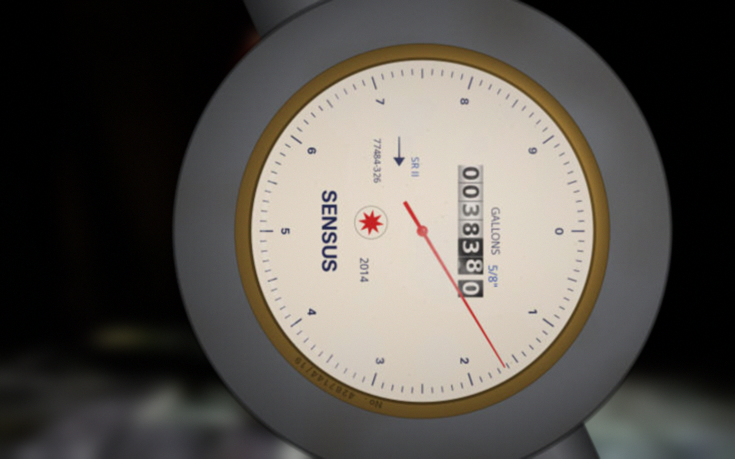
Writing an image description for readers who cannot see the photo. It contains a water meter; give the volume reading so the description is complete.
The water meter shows 38381.6 gal
